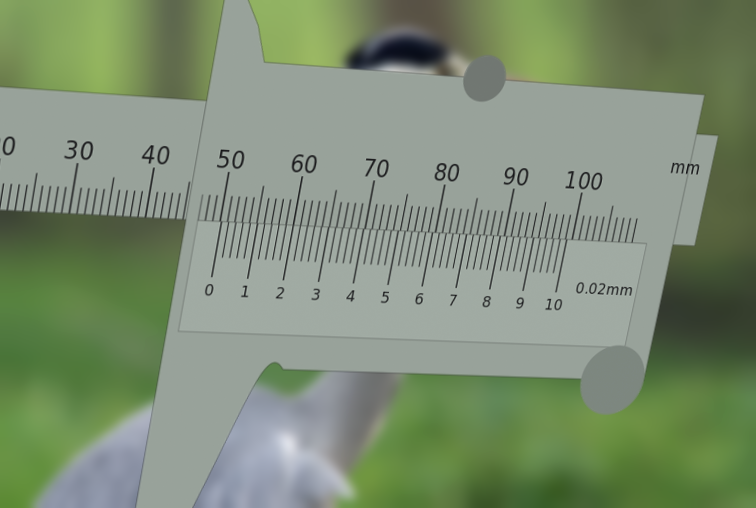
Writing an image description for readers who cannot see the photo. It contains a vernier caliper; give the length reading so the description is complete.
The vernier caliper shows 50.2 mm
